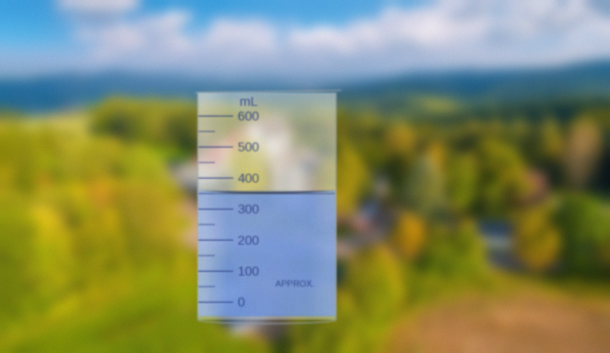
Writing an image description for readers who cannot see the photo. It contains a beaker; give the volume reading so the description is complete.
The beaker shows 350 mL
